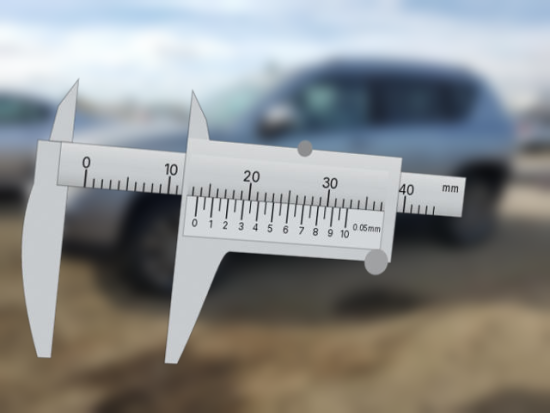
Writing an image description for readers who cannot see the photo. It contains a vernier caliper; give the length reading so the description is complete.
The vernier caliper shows 13.6 mm
